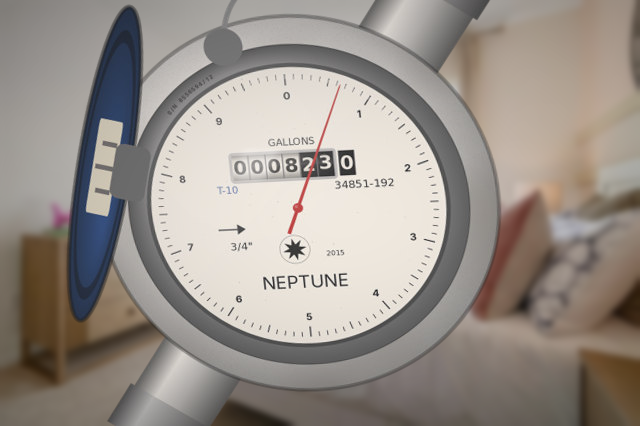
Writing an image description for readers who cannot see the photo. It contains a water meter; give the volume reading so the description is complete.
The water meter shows 8230.6 gal
